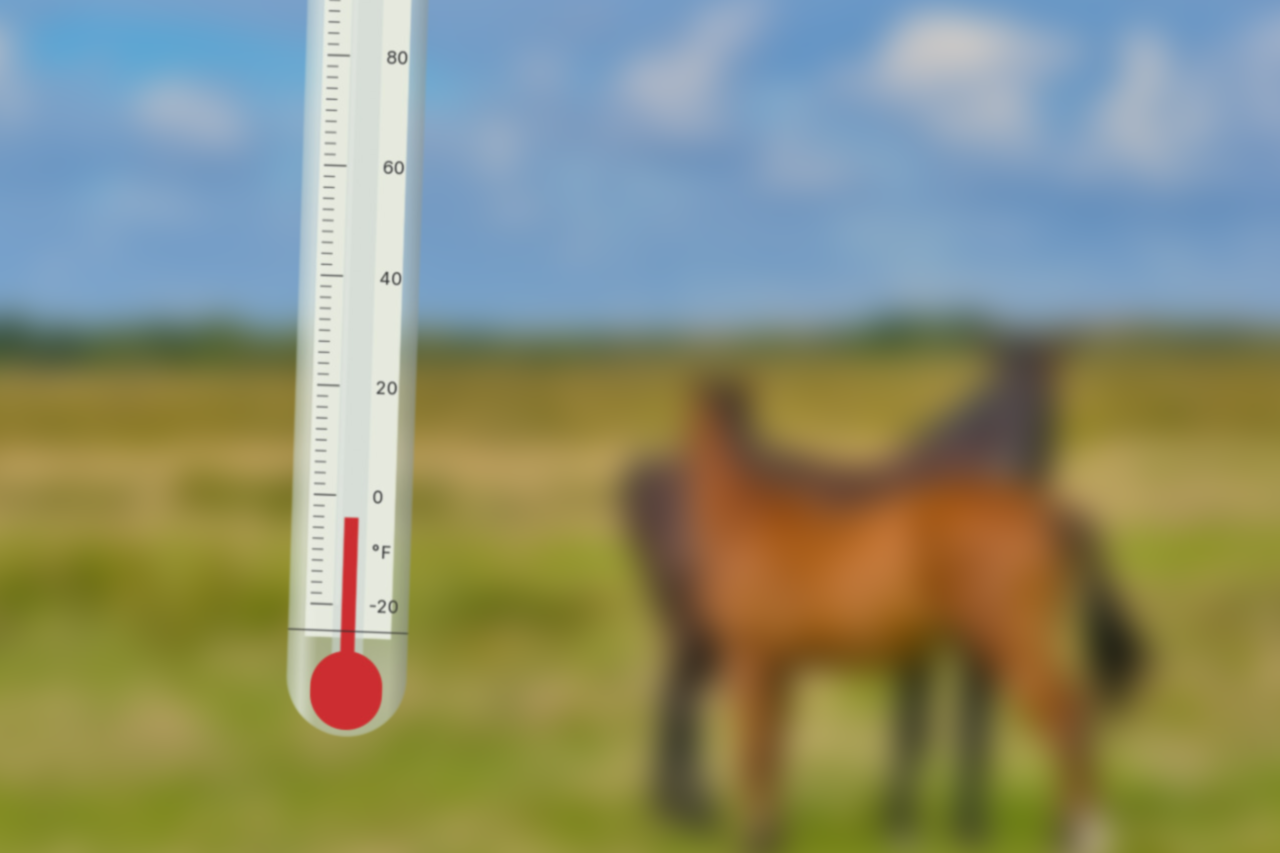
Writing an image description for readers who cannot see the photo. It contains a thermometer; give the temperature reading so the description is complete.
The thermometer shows -4 °F
